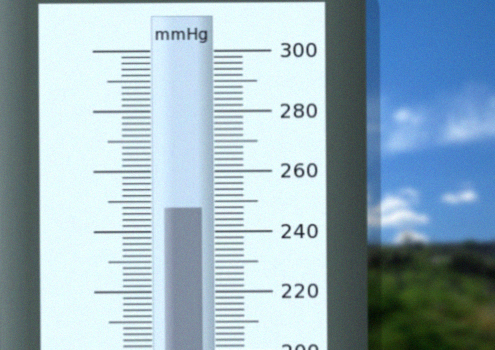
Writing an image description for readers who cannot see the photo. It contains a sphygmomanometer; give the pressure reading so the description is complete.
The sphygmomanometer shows 248 mmHg
